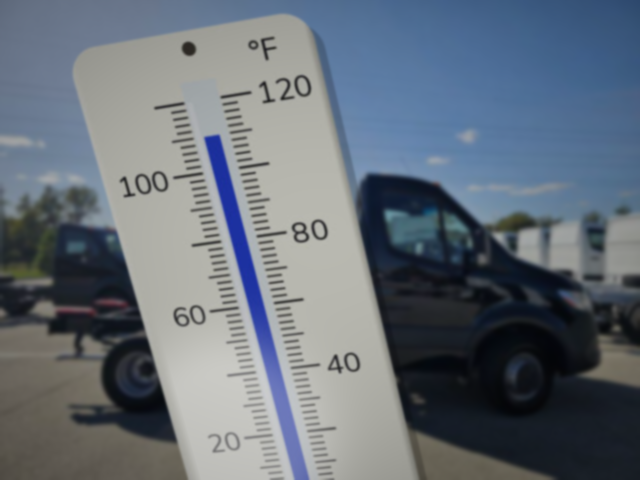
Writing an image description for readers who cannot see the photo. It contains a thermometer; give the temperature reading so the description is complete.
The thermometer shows 110 °F
